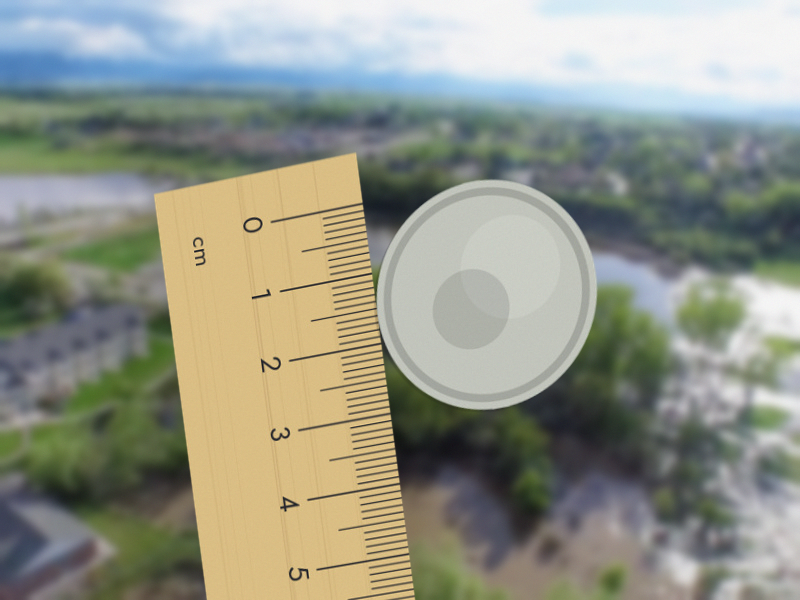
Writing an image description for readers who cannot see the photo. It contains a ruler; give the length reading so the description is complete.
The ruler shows 3.2 cm
